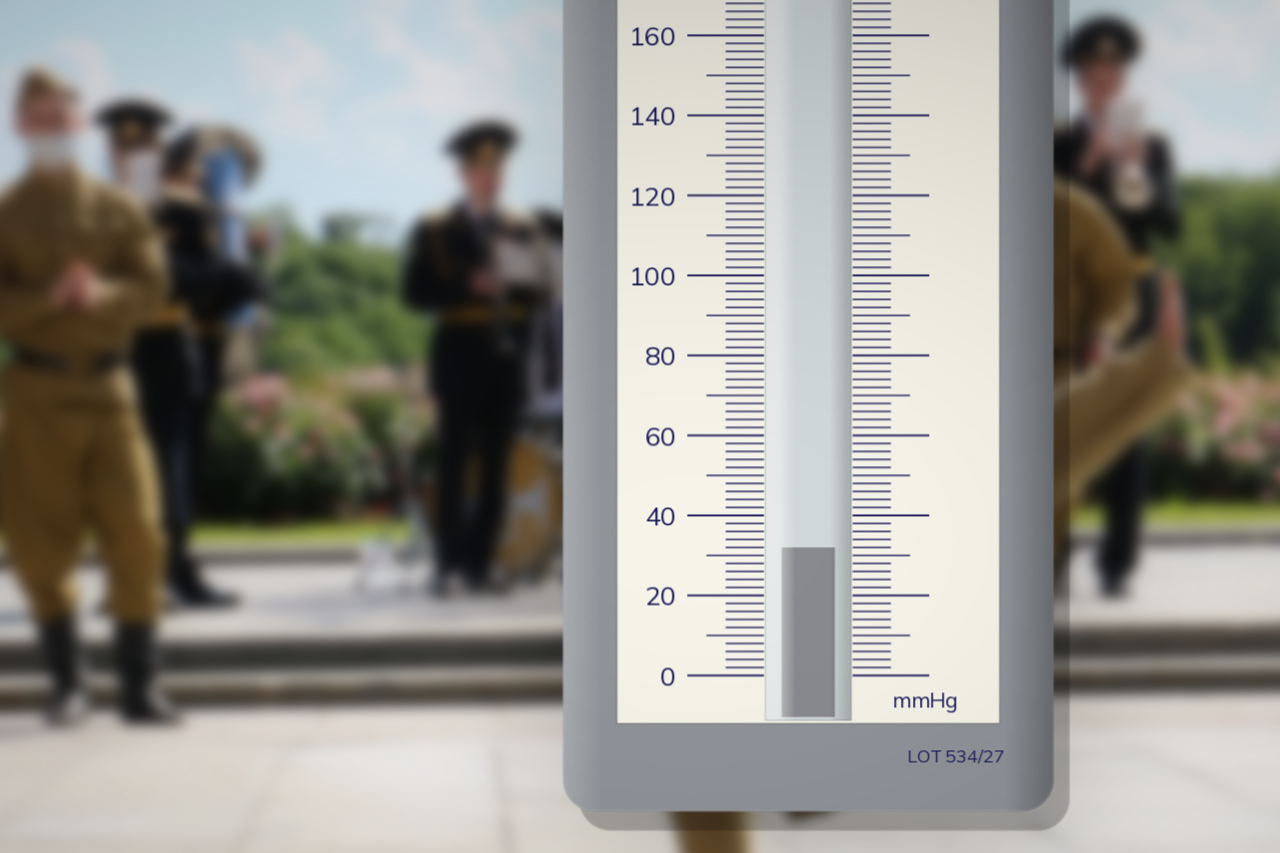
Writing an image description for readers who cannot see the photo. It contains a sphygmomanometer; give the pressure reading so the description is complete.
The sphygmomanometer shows 32 mmHg
